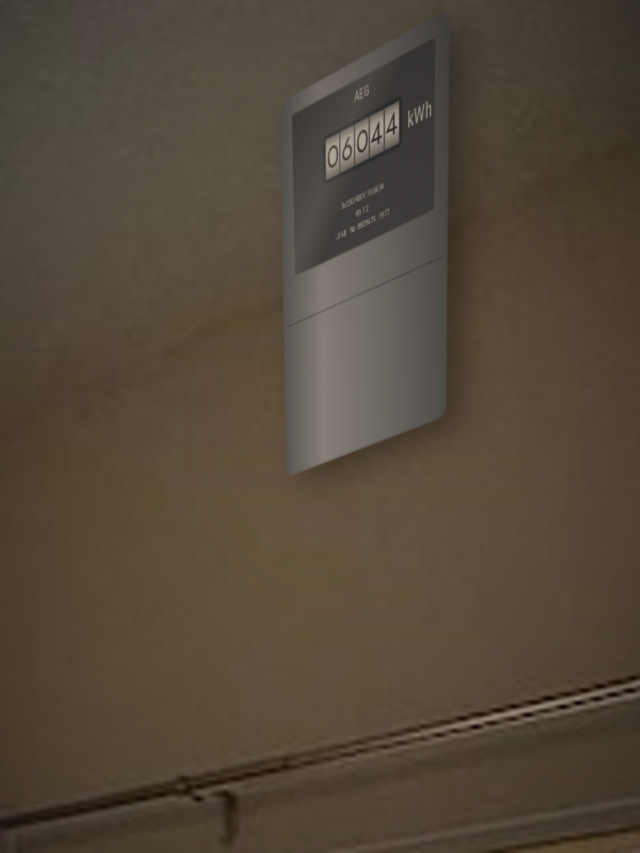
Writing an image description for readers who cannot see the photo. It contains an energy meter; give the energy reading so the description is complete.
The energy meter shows 6044 kWh
